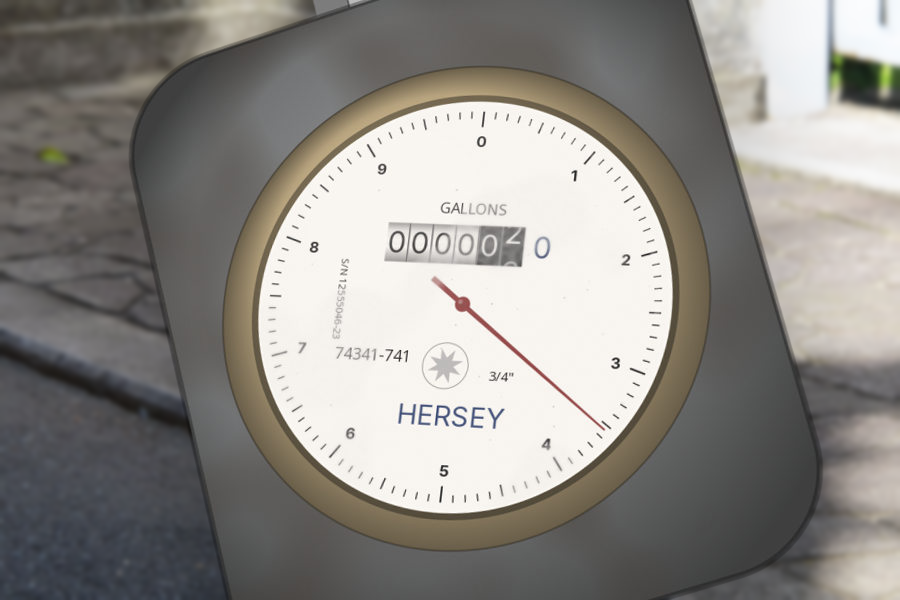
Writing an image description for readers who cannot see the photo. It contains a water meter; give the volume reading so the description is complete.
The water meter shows 23.5 gal
